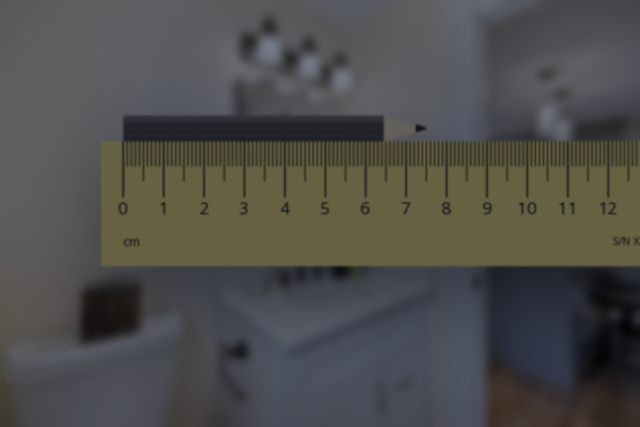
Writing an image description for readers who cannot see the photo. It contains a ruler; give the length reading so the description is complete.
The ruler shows 7.5 cm
